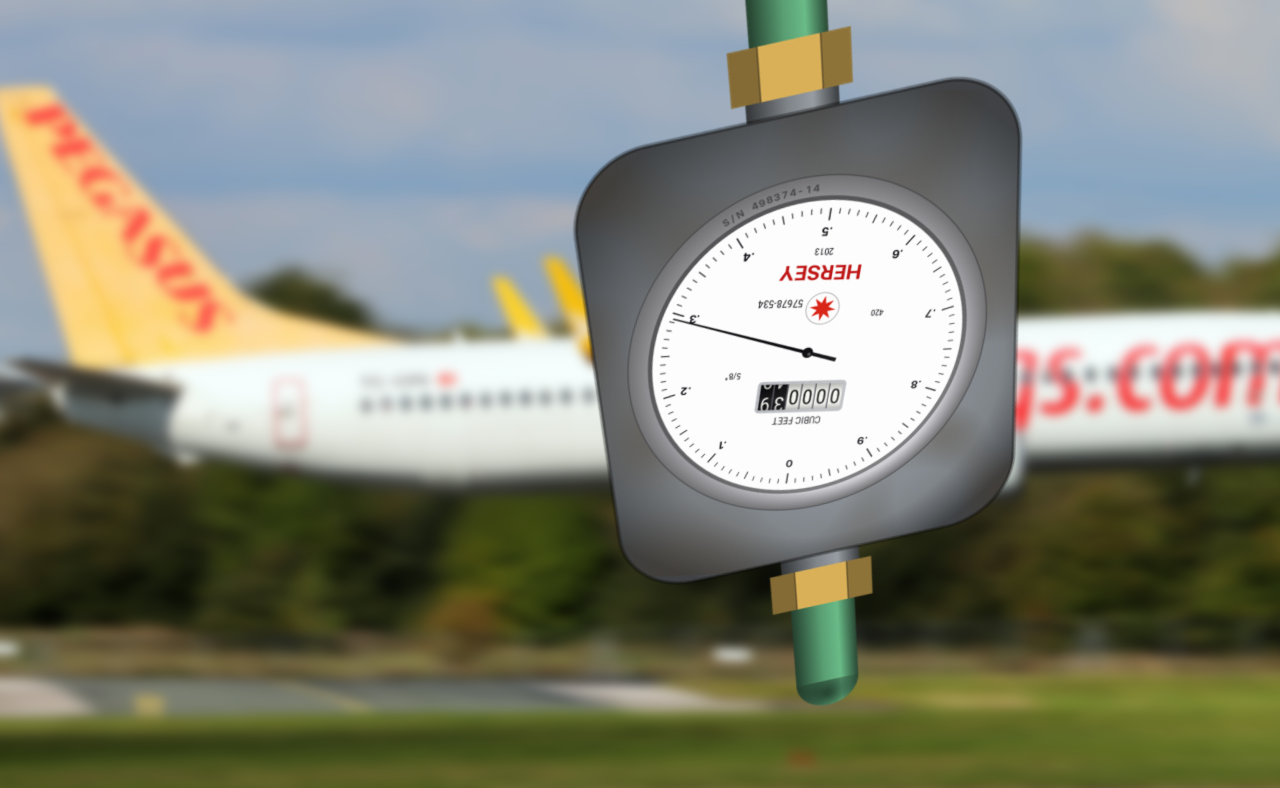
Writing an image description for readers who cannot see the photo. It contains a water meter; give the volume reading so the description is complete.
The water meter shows 39.29 ft³
